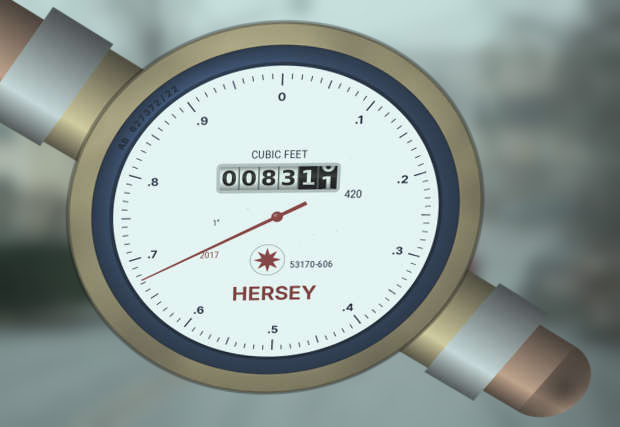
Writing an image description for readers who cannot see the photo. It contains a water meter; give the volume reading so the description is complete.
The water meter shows 8310.67 ft³
